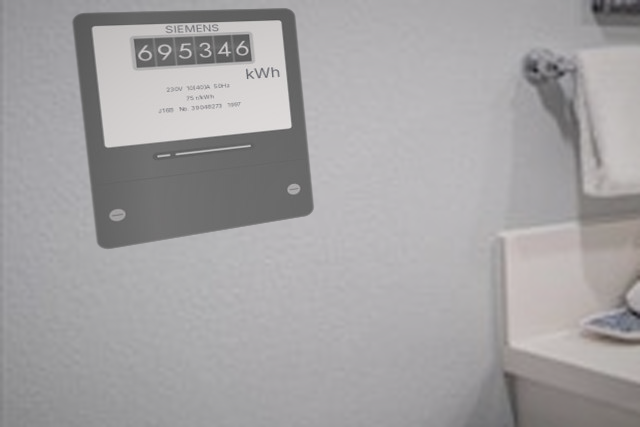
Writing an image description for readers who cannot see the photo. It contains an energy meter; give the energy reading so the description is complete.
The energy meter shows 695346 kWh
